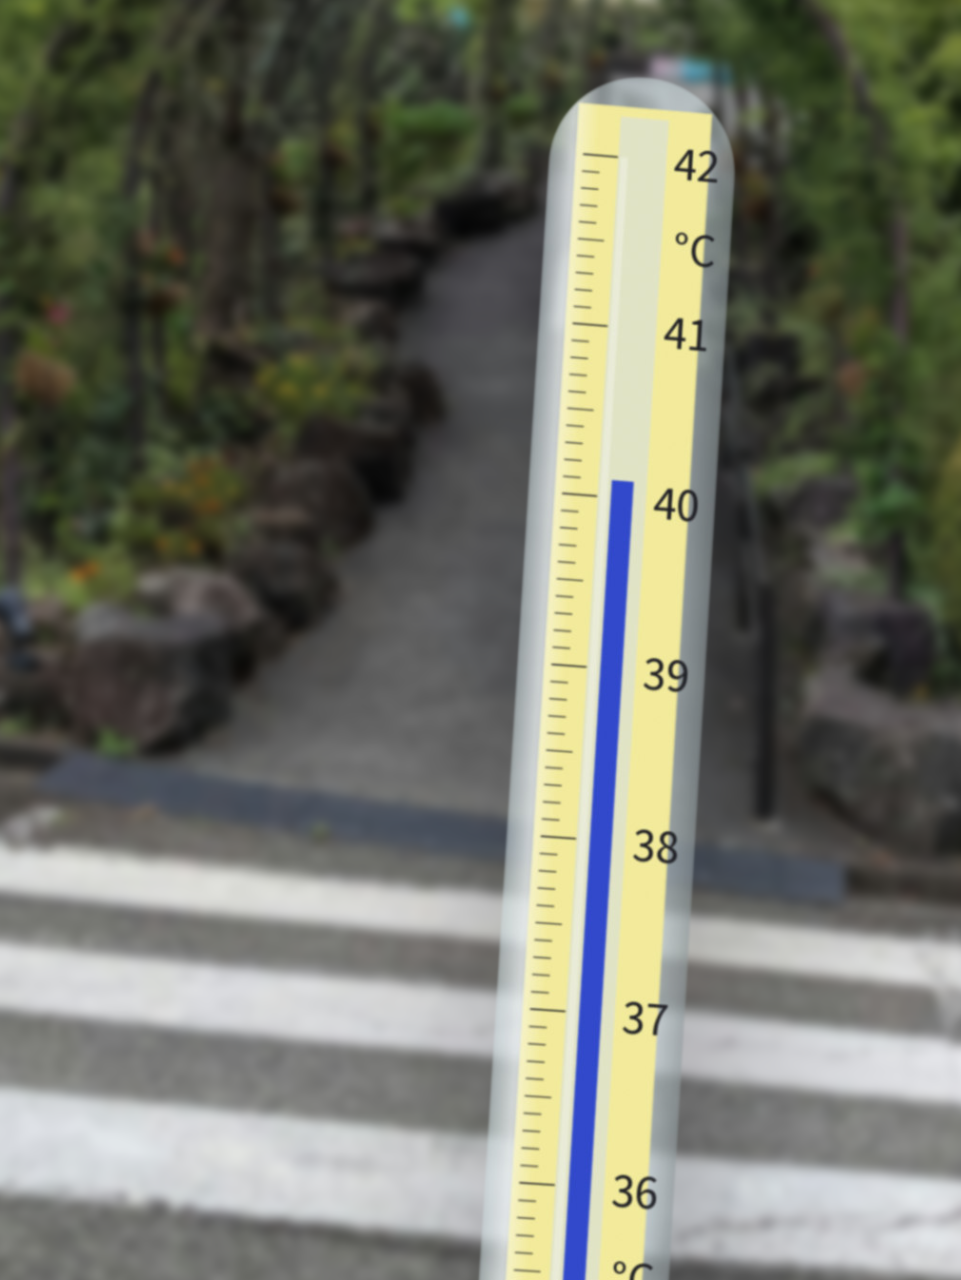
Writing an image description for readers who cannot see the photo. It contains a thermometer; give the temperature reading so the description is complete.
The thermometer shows 40.1 °C
